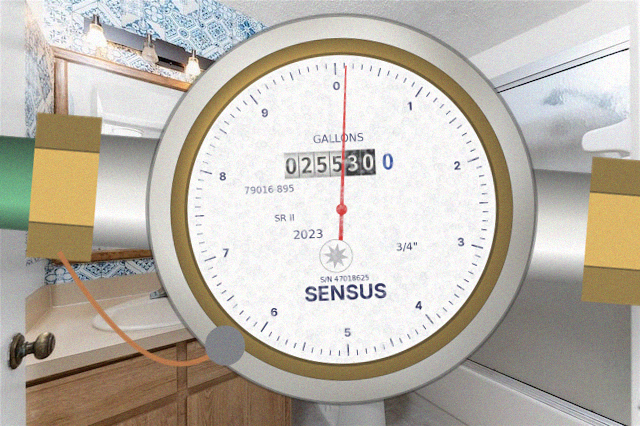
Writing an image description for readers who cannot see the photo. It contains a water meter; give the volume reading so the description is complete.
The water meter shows 255300.1 gal
